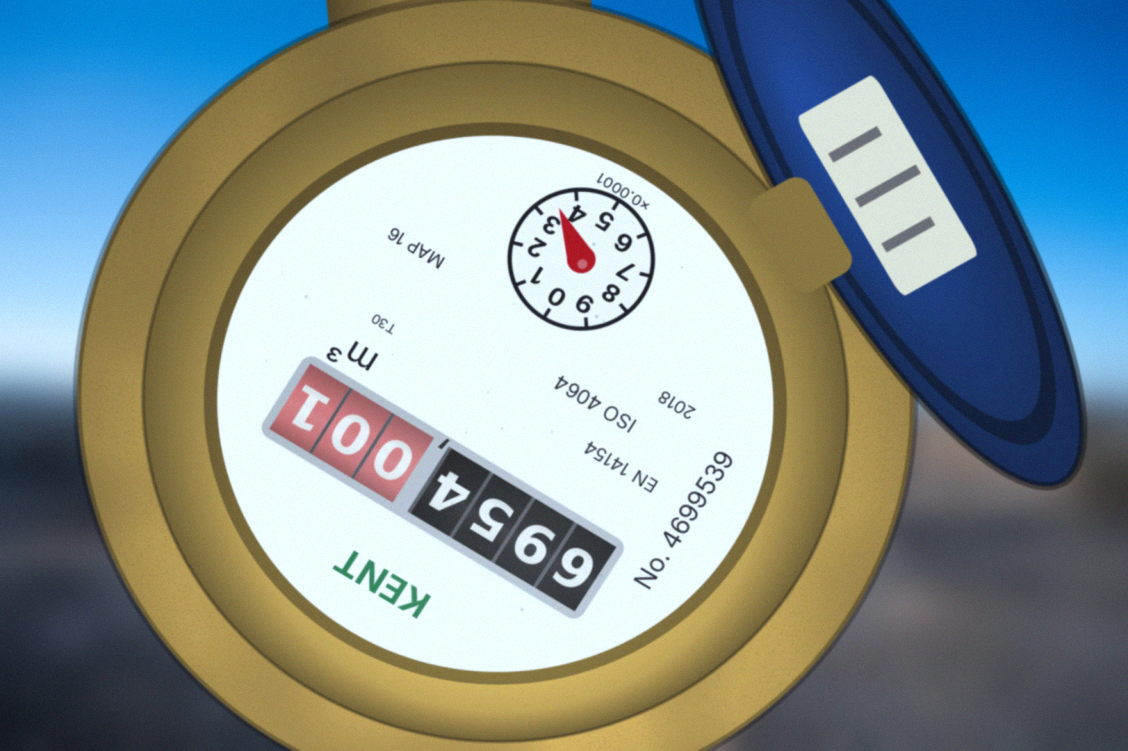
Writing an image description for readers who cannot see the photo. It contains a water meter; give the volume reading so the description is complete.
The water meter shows 6954.0013 m³
